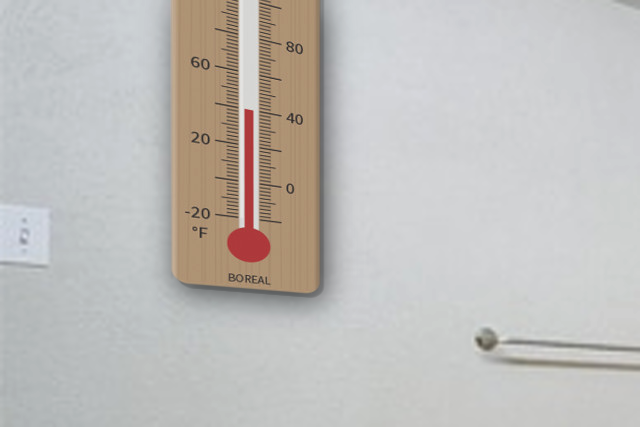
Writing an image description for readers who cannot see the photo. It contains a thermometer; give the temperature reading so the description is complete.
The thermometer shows 40 °F
